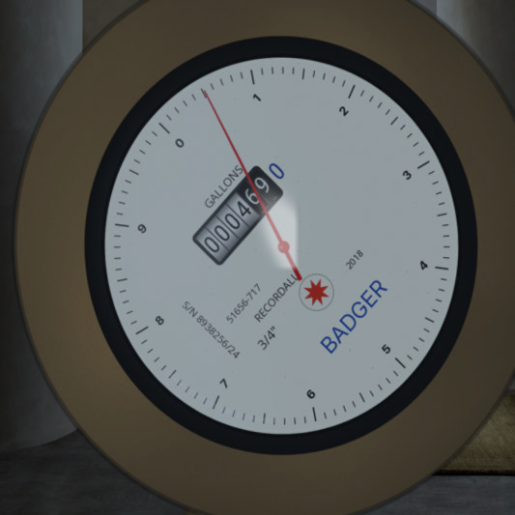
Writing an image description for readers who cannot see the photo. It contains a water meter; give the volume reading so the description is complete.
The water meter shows 4690.5 gal
